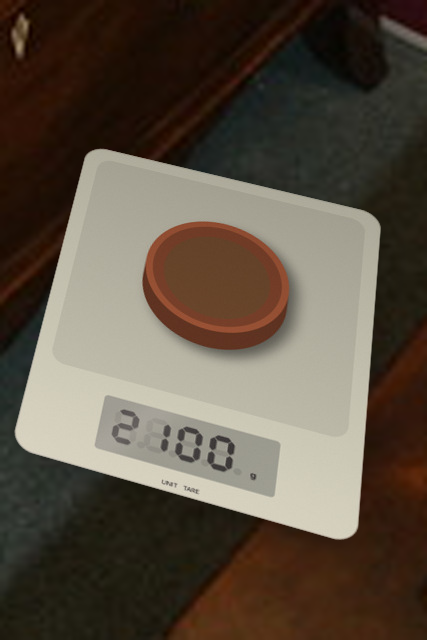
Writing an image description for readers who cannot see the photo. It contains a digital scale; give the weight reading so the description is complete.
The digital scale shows 2100 g
